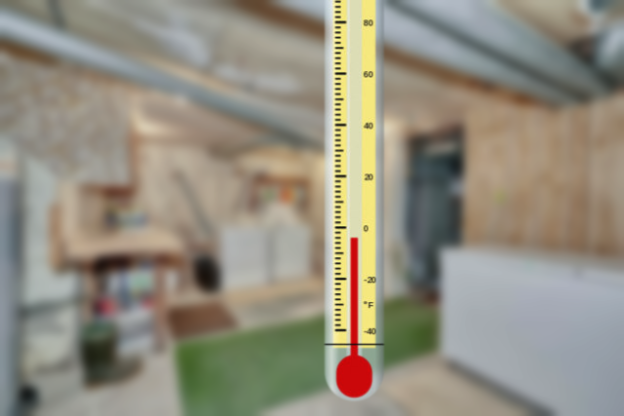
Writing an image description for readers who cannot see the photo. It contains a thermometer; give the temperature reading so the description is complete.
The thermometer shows -4 °F
